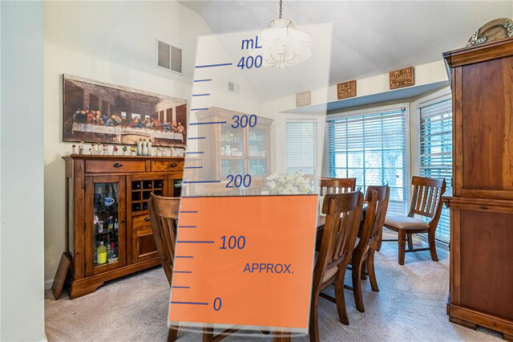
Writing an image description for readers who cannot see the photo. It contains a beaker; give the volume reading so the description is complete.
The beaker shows 175 mL
